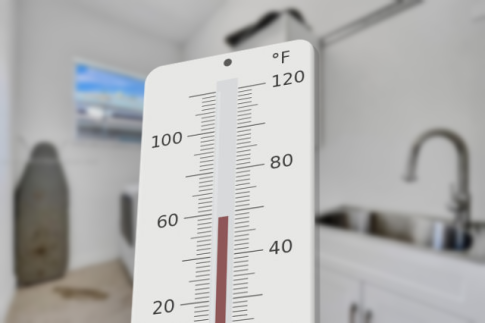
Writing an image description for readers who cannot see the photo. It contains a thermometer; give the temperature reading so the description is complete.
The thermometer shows 58 °F
